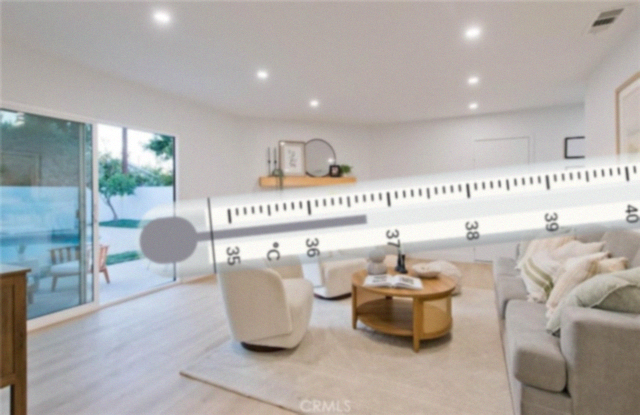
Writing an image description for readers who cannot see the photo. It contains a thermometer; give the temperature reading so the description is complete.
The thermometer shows 36.7 °C
